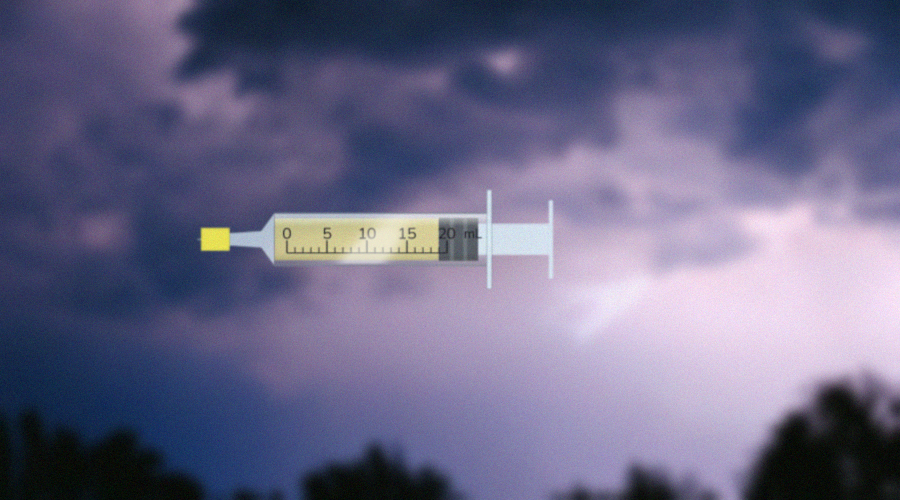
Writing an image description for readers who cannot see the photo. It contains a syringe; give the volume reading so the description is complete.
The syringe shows 19 mL
